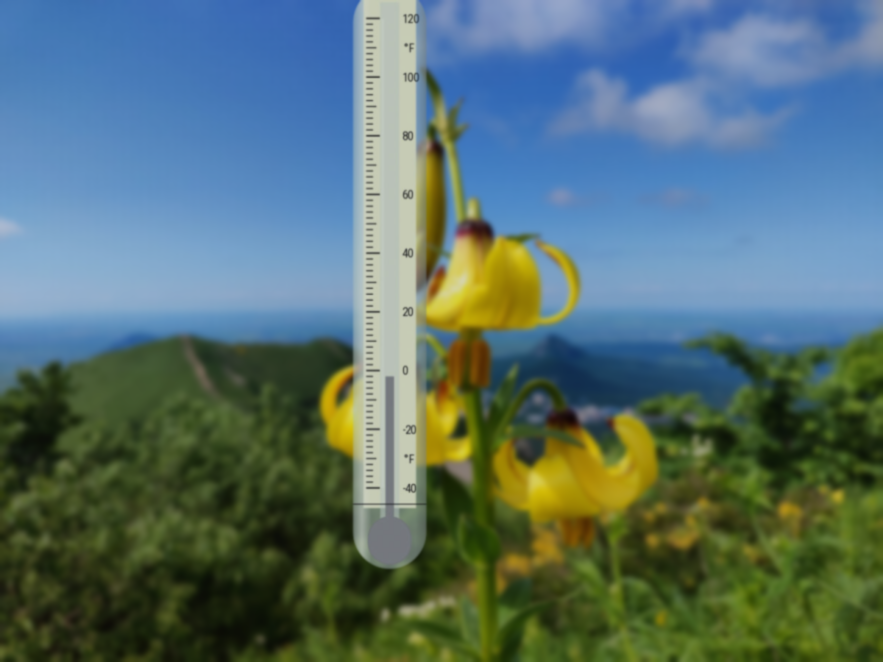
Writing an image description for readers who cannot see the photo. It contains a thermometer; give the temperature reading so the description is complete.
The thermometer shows -2 °F
